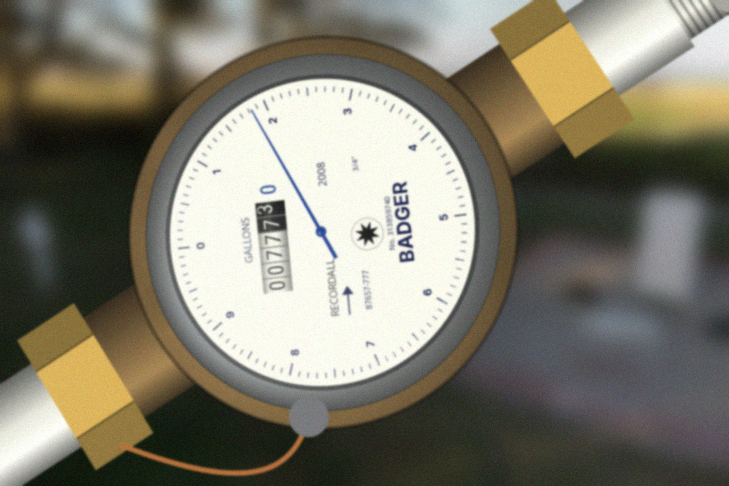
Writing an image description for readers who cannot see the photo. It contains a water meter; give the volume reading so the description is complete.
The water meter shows 77731.8 gal
